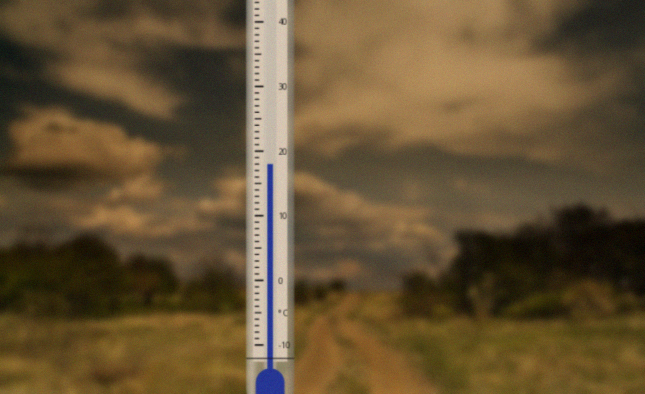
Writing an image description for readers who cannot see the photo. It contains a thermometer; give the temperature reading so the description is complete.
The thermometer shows 18 °C
